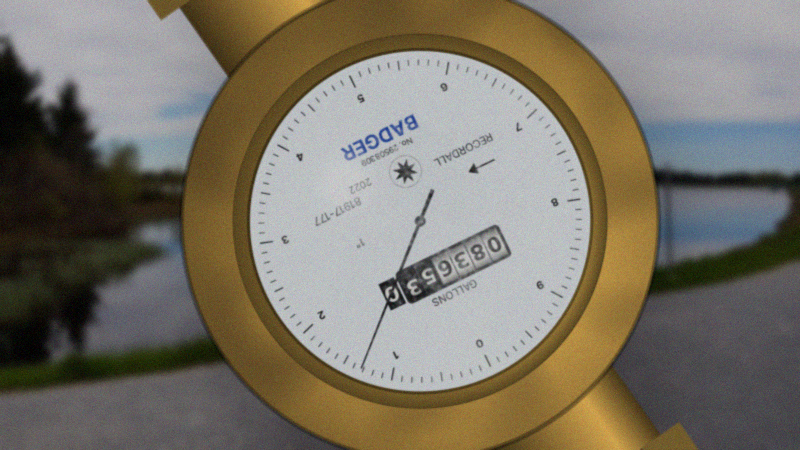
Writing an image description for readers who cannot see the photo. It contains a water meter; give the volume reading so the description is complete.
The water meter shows 836531.3 gal
